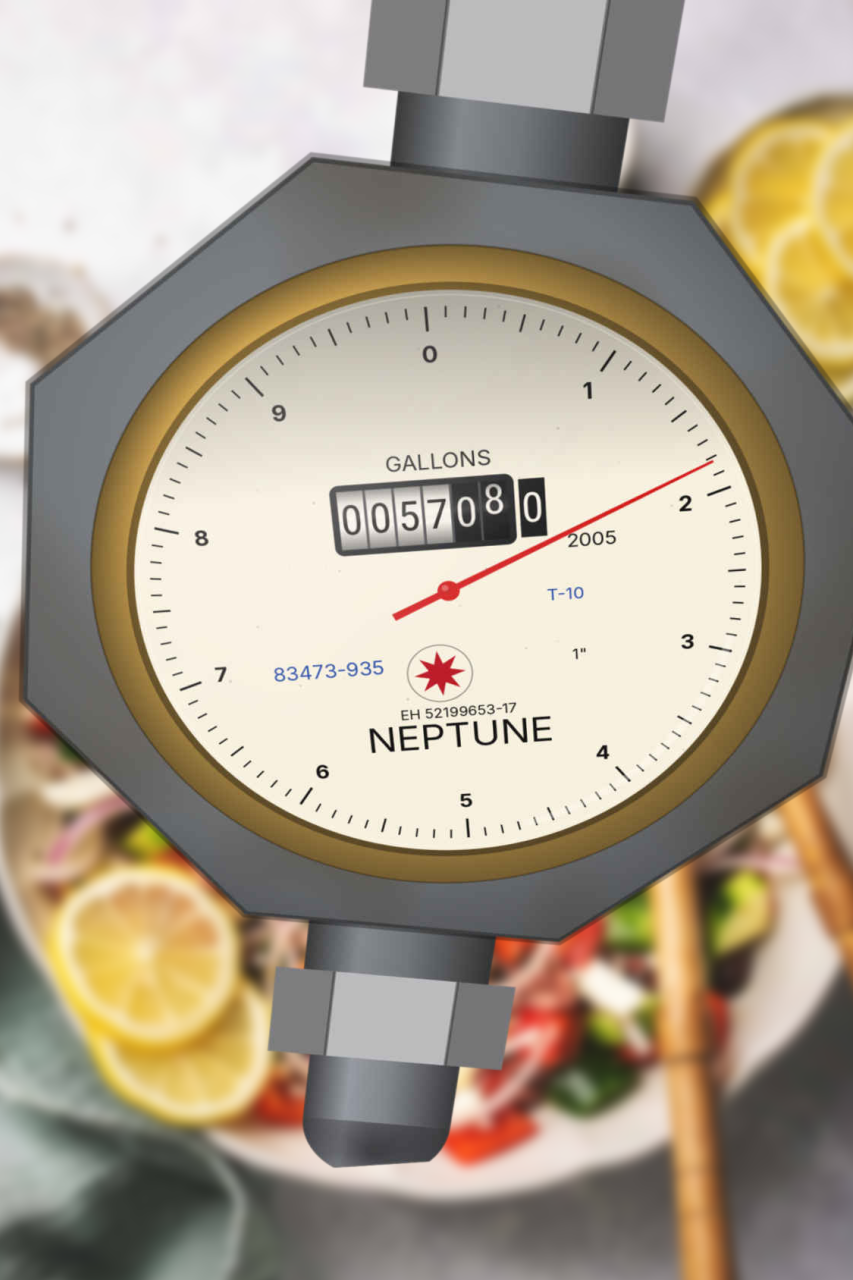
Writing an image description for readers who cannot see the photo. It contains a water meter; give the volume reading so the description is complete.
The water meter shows 57081.8 gal
